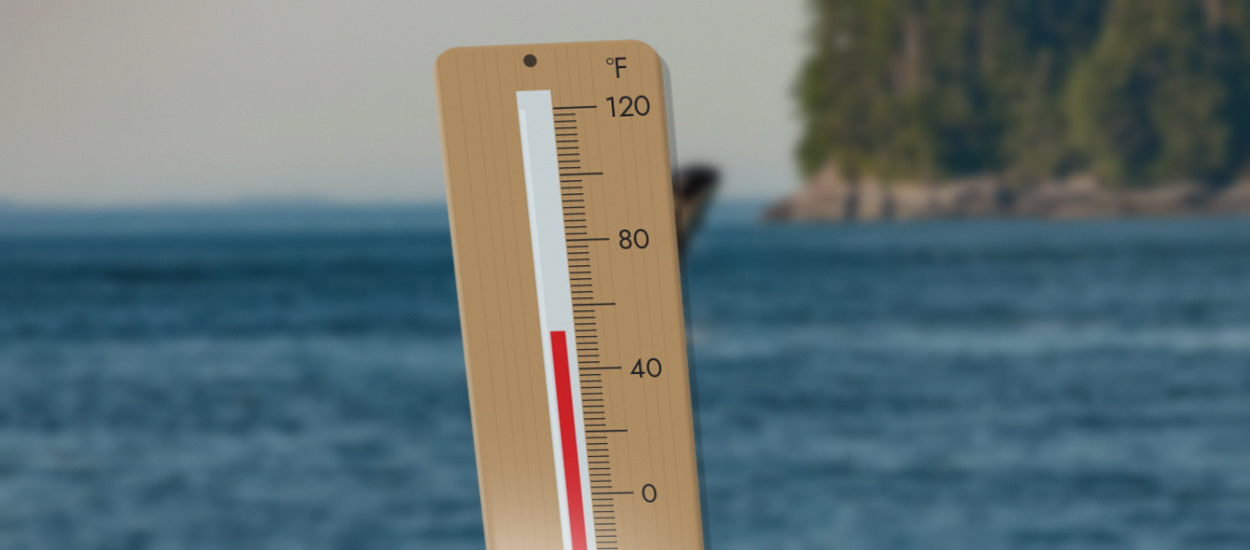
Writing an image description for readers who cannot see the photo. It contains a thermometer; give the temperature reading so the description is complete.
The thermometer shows 52 °F
